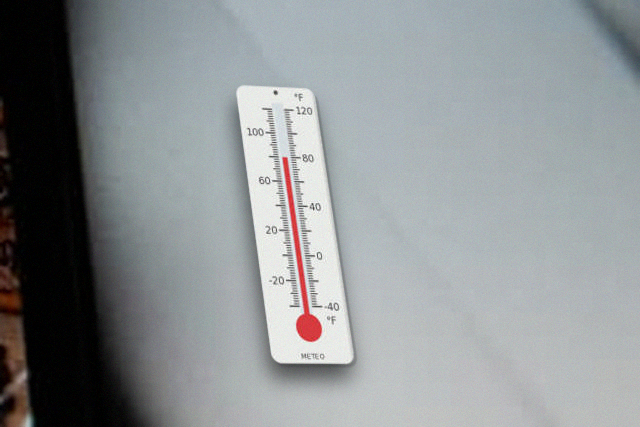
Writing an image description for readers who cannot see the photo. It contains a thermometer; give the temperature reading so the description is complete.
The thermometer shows 80 °F
